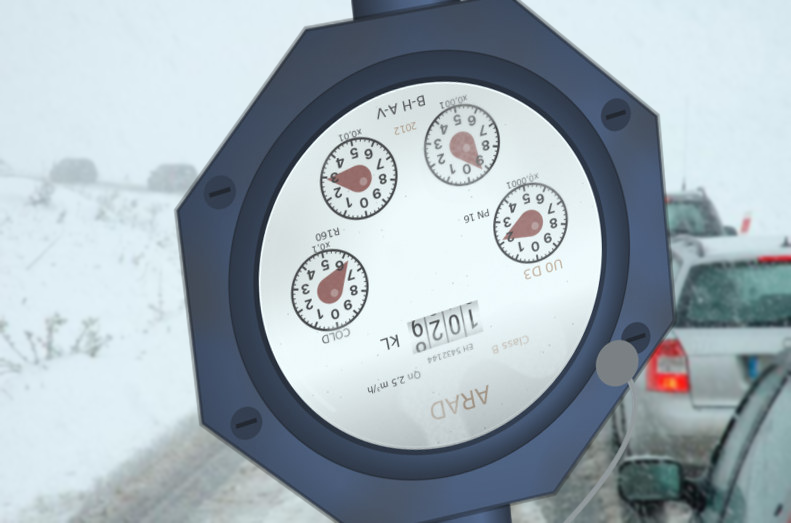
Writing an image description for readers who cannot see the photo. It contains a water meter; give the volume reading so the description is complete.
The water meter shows 1028.6292 kL
